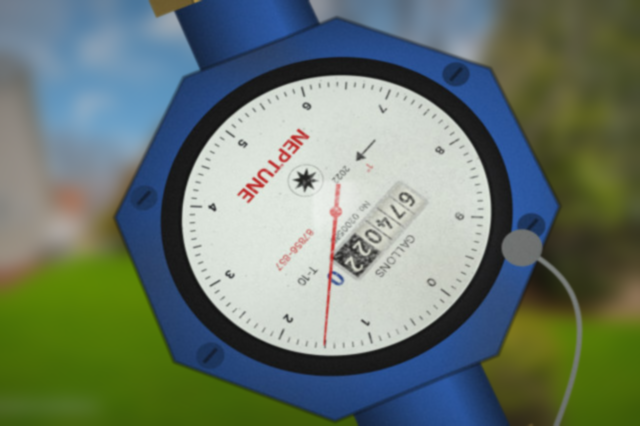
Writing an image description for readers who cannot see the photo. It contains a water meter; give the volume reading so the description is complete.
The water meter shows 6740221.5 gal
